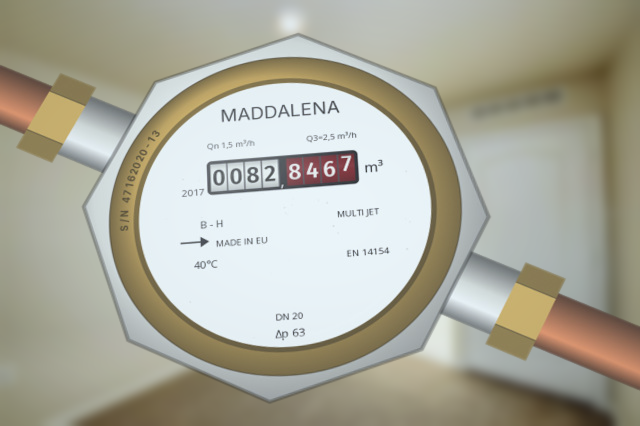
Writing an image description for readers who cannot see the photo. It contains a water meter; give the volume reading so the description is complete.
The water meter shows 82.8467 m³
